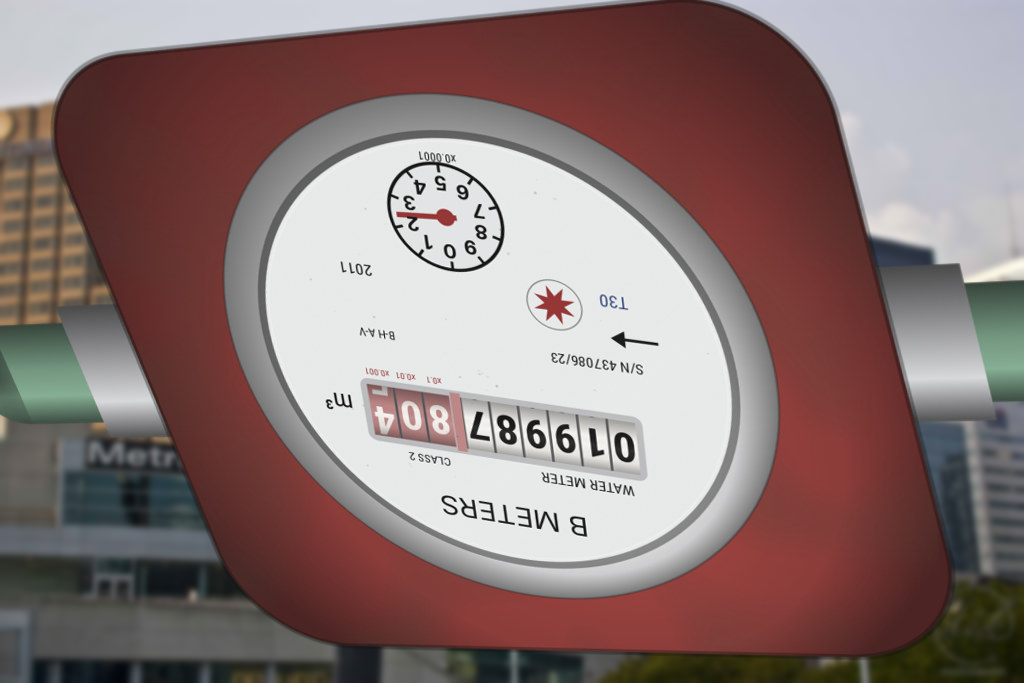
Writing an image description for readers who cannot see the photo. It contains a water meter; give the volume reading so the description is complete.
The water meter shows 19987.8042 m³
